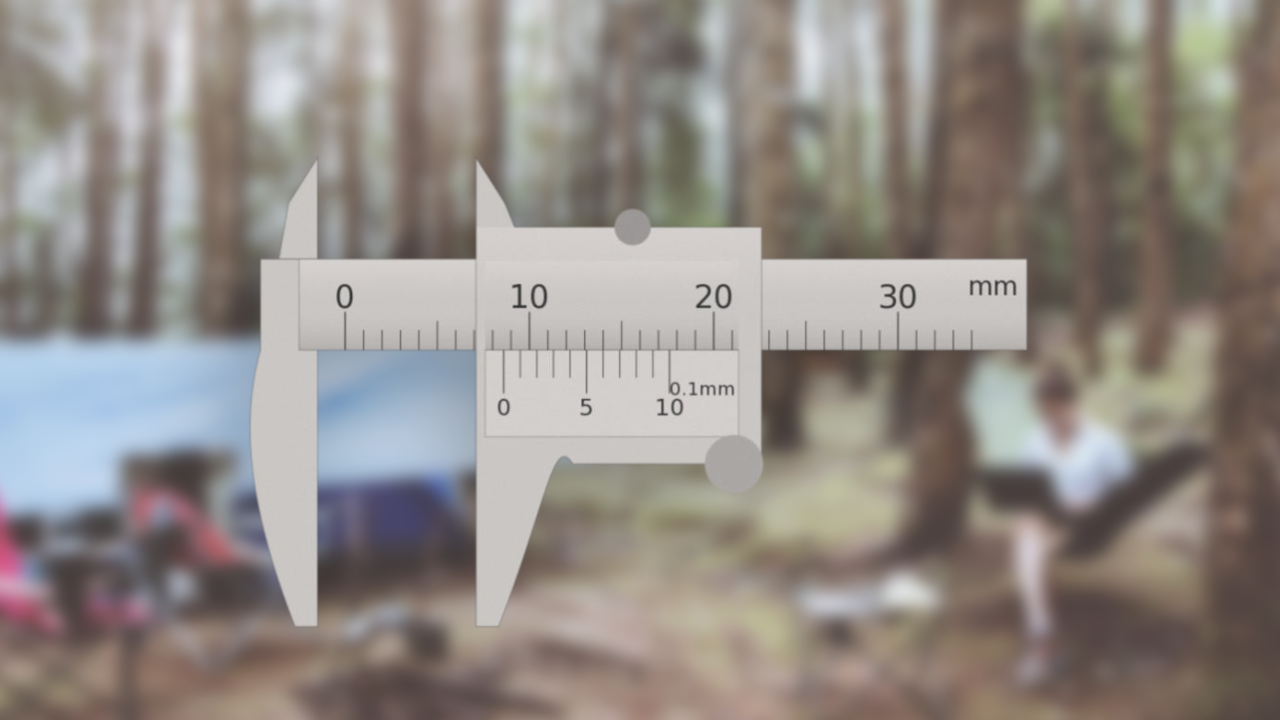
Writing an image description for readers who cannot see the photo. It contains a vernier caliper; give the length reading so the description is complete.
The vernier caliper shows 8.6 mm
